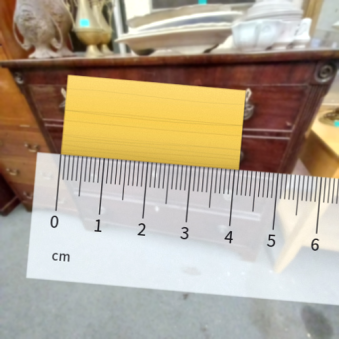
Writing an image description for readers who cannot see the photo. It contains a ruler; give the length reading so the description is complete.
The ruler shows 4.1 cm
